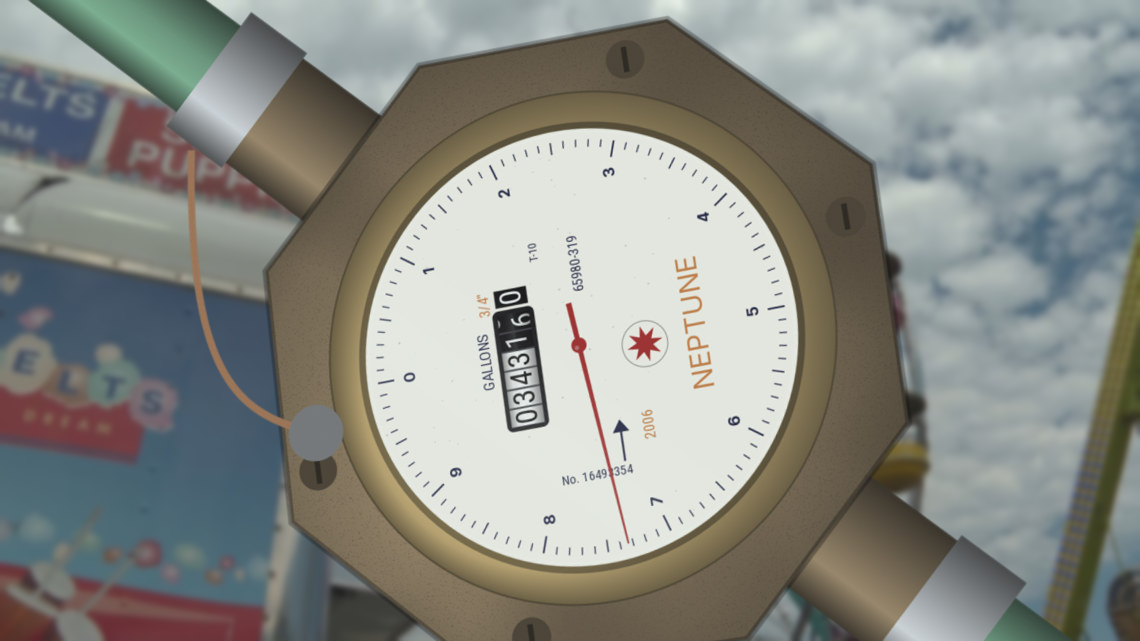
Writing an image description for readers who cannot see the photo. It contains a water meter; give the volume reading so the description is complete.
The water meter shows 343157.3 gal
